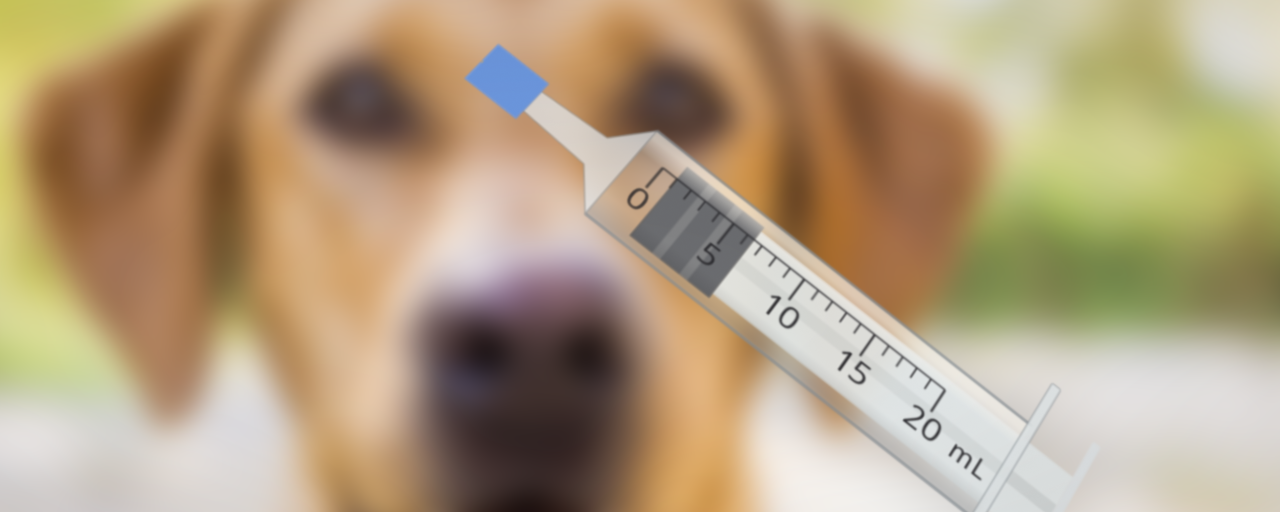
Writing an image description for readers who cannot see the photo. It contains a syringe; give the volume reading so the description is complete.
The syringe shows 1 mL
